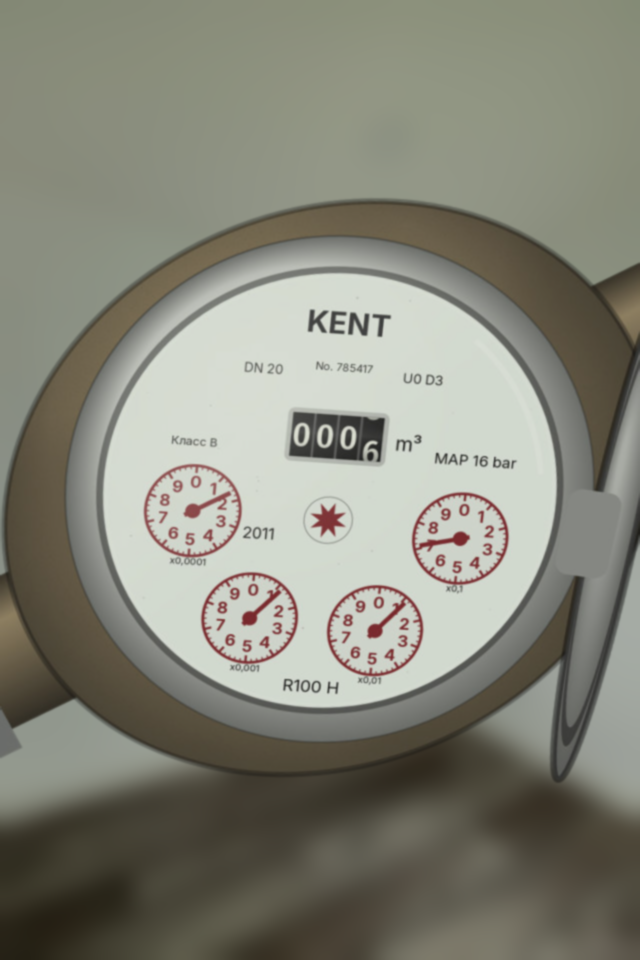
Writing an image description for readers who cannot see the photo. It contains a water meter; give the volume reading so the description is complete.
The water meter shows 5.7111 m³
